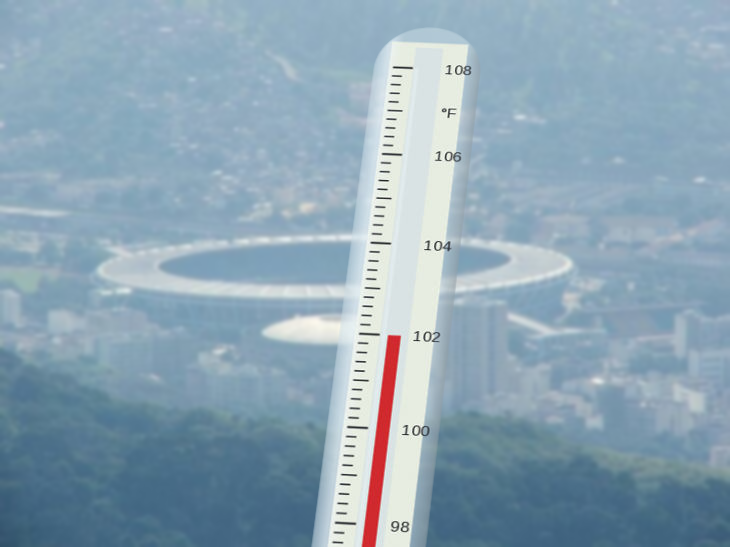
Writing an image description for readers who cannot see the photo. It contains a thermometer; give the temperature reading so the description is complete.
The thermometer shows 102 °F
